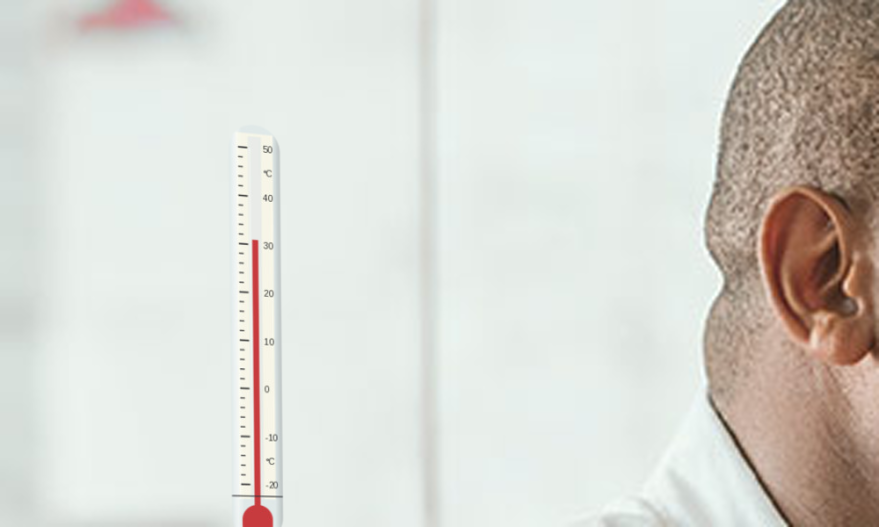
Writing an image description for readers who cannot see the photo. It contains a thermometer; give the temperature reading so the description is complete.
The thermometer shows 31 °C
